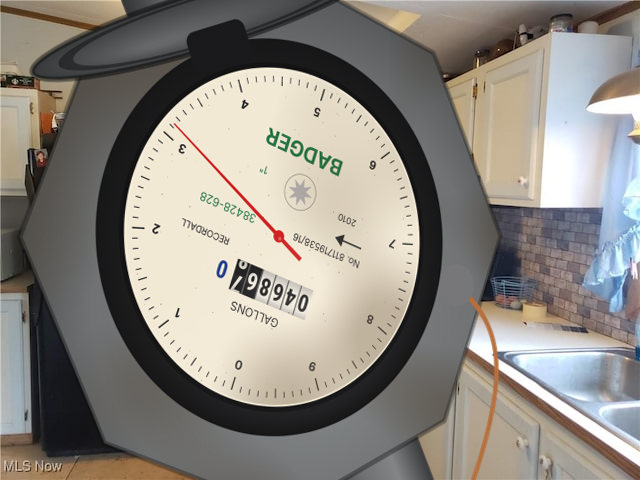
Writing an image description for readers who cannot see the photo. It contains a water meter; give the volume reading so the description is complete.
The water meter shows 468673.1 gal
